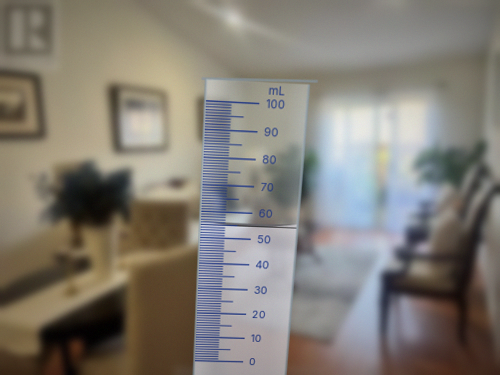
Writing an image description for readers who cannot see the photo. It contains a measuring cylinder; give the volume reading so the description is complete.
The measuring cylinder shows 55 mL
